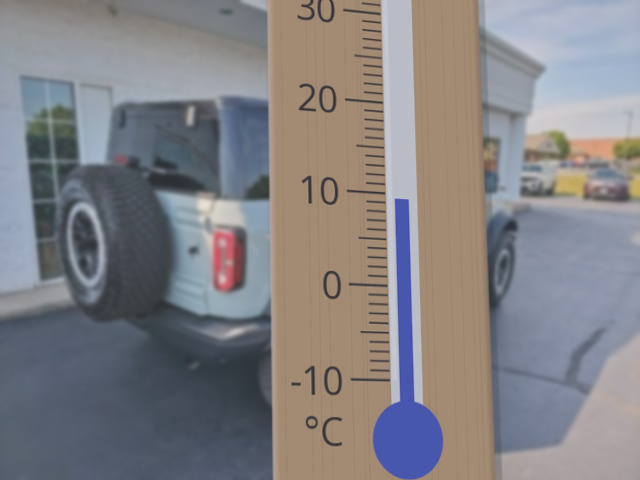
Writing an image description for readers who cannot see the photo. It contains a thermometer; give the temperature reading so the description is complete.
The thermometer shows 9.5 °C
